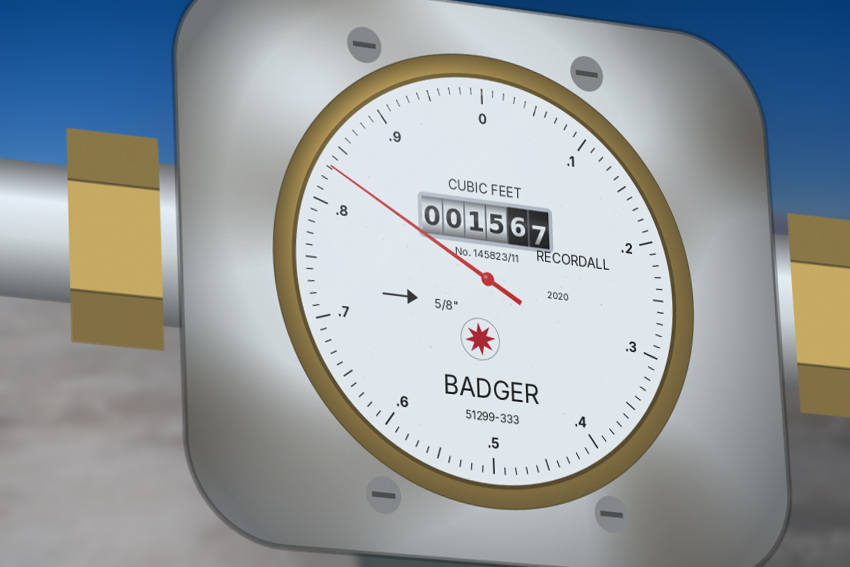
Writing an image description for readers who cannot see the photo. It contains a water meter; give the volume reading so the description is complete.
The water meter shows 1566.83 ft³
